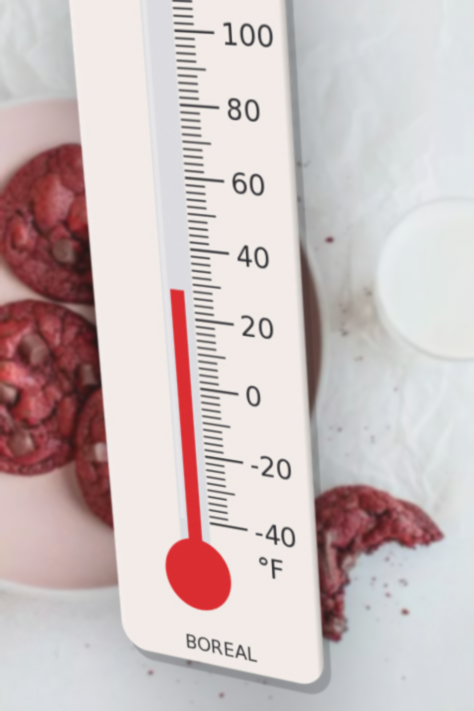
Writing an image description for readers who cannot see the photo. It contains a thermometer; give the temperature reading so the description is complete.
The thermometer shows 28 °F
